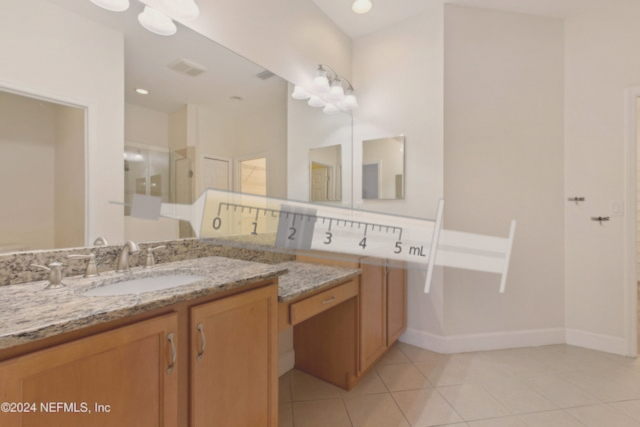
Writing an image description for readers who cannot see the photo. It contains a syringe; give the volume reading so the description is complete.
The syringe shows 1.6 mL
